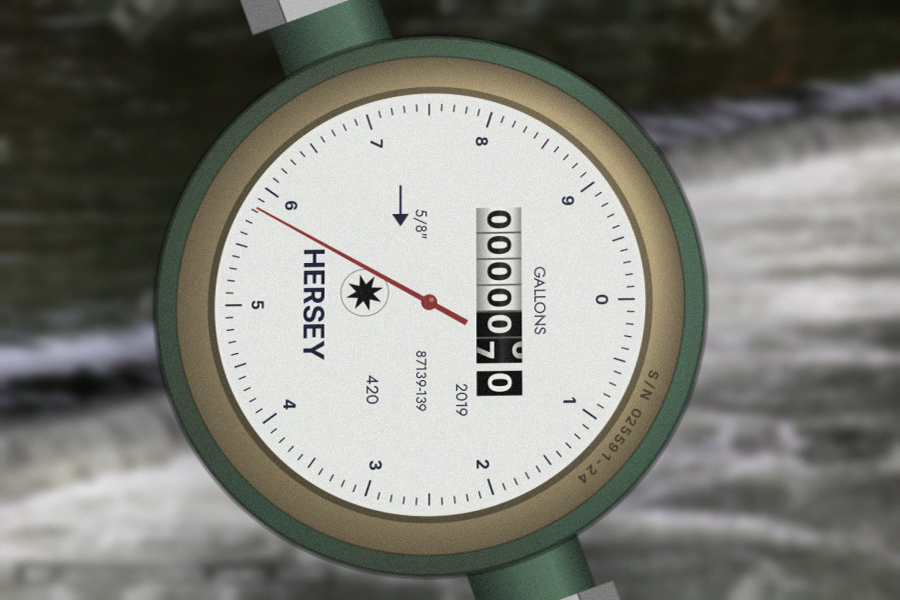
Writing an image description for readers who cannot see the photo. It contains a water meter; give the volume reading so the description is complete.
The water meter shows 65.8 gal
